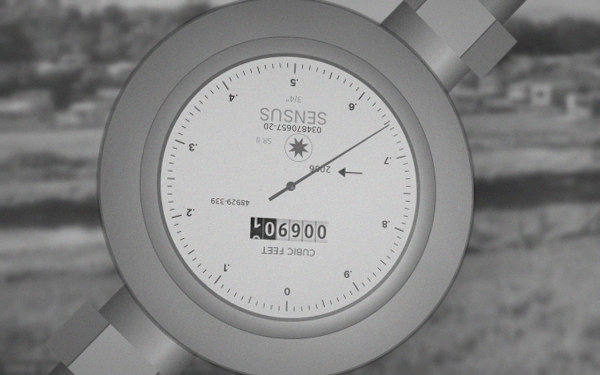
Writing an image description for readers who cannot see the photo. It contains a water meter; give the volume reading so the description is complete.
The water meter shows 6900.65 ft³
